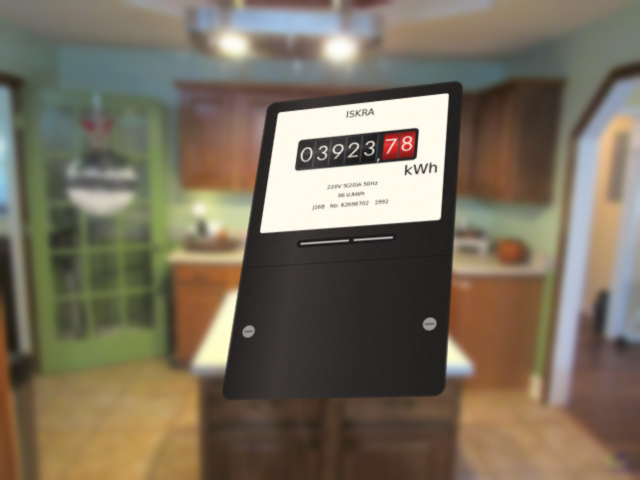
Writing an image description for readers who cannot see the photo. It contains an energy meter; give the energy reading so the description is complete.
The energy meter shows 3923.78 kWh
